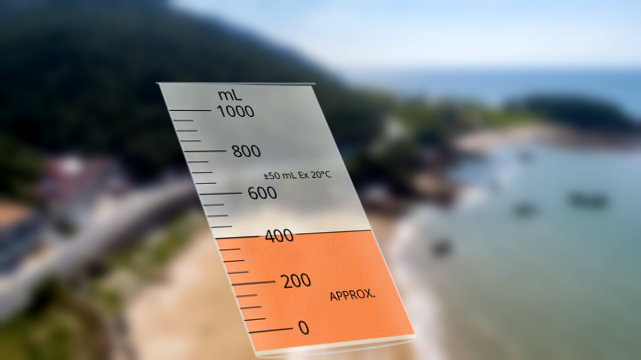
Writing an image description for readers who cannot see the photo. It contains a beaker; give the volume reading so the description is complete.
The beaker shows 400 mL
